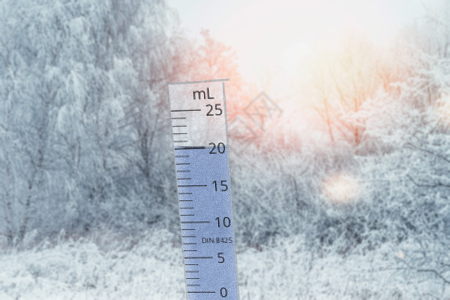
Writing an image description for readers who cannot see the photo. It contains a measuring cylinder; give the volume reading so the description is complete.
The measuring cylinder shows 20 mL
